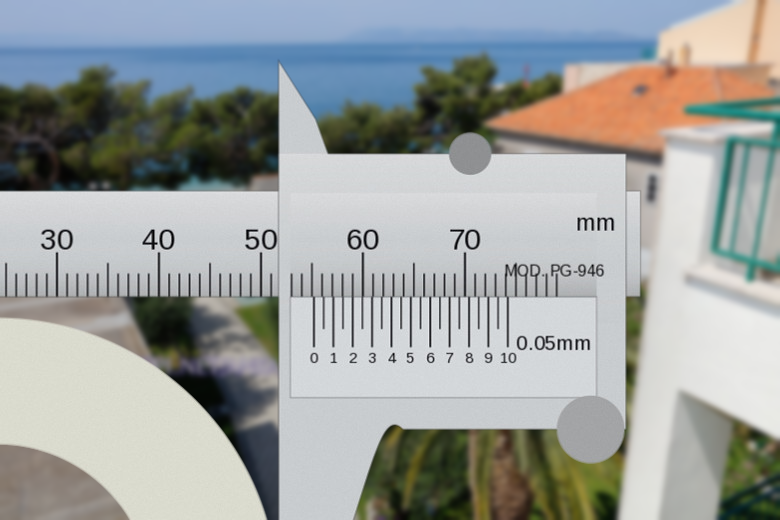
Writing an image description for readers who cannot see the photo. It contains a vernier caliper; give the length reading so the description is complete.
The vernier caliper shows 55.2 mm
